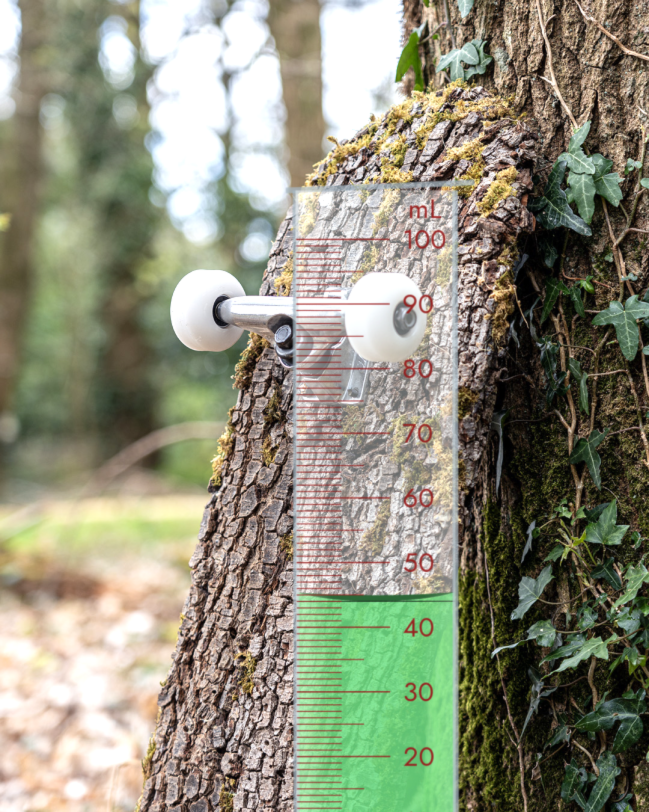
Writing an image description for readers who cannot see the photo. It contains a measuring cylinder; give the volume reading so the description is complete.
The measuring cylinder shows 44 mL
